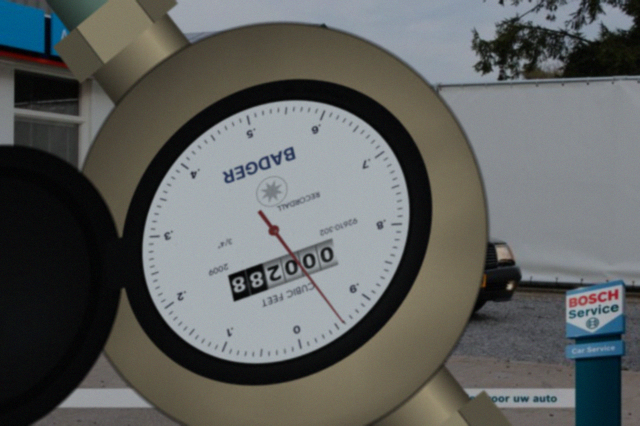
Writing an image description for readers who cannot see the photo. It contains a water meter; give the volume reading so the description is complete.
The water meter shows 287.94 ft³
